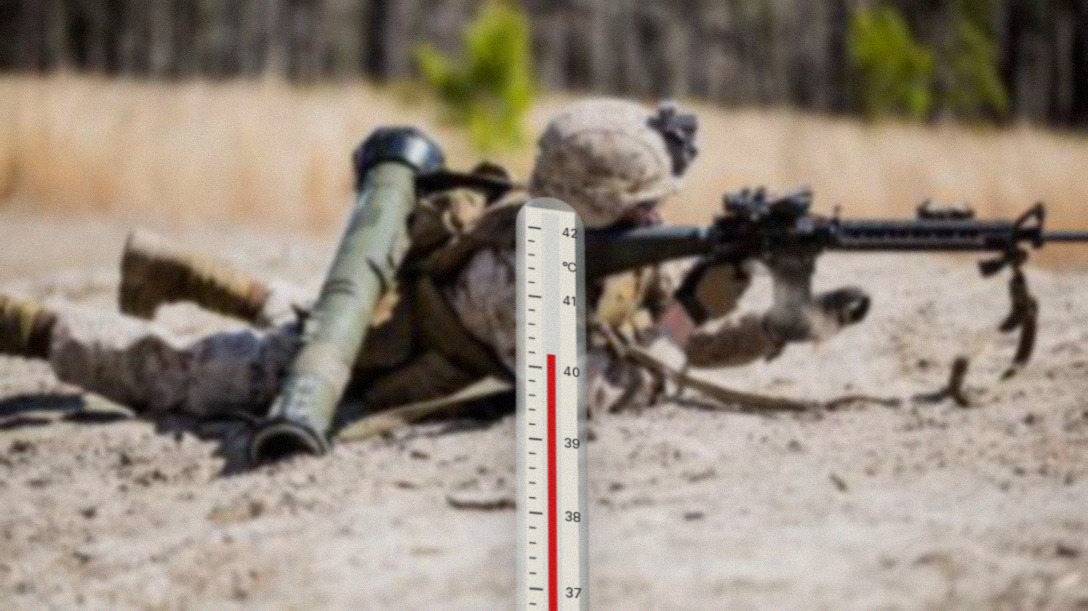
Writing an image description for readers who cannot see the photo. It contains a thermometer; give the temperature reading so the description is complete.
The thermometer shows 40.2 °C
